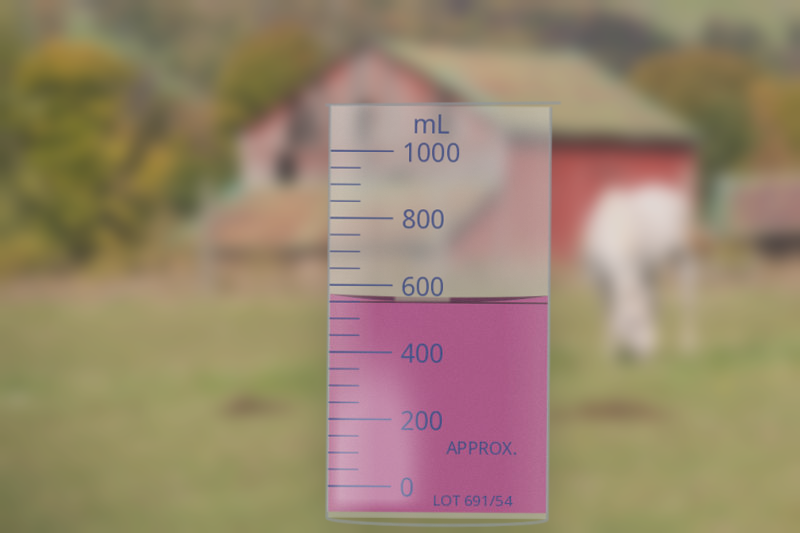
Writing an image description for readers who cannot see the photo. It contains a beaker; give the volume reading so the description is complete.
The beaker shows 550 mL
